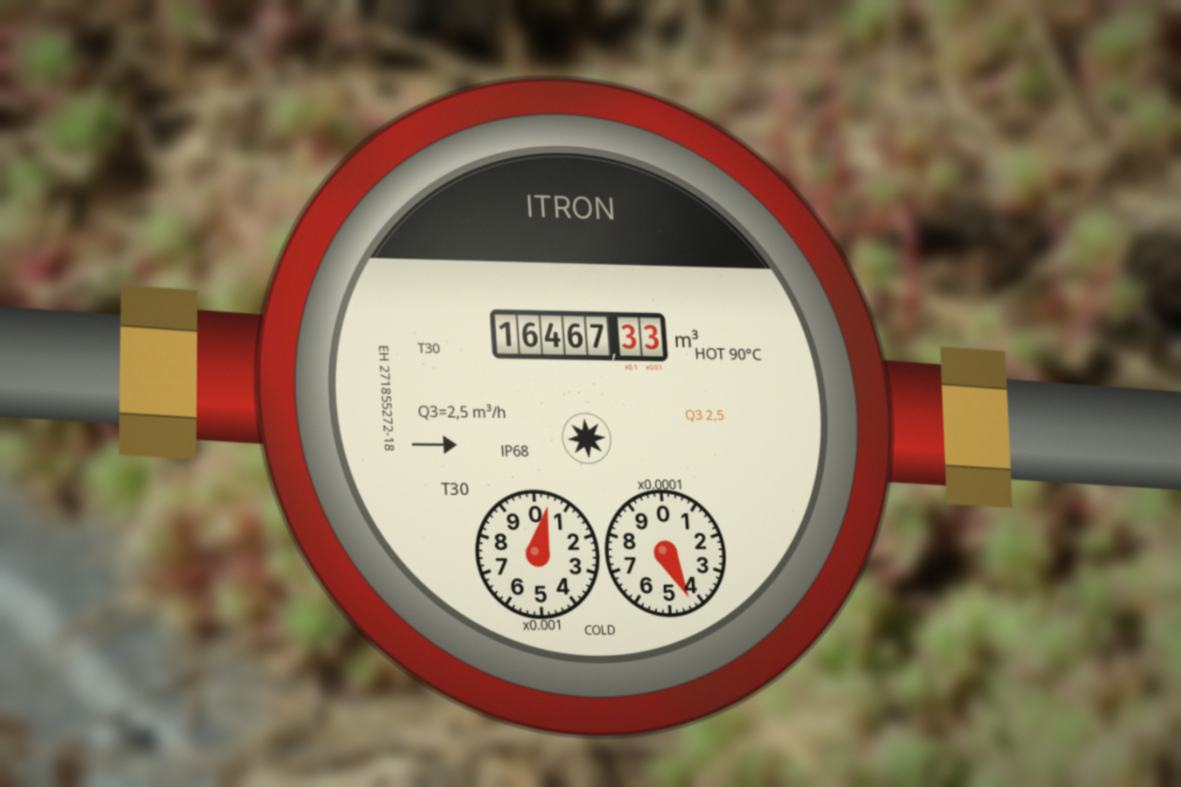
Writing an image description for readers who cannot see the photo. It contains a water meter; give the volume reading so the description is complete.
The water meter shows 16467.3304 m³
